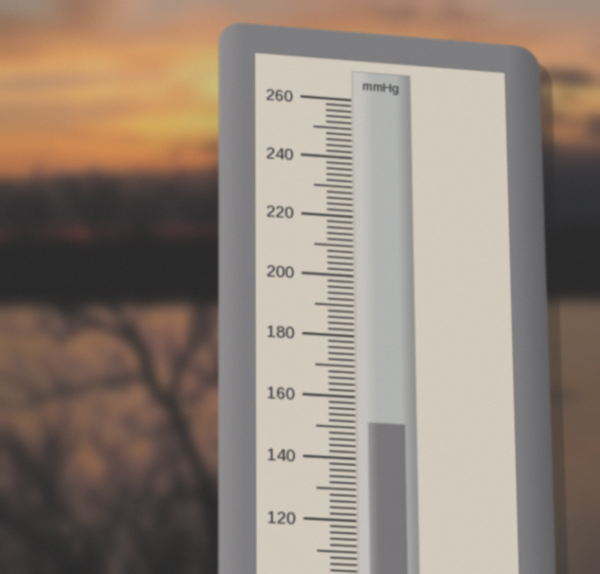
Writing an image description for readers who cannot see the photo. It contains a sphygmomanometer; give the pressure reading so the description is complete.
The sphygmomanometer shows 152 mmHg
